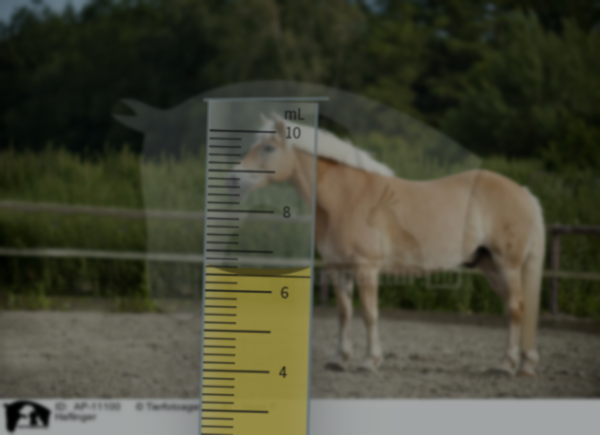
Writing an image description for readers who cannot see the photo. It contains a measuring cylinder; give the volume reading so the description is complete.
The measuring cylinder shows 6.4 mL
